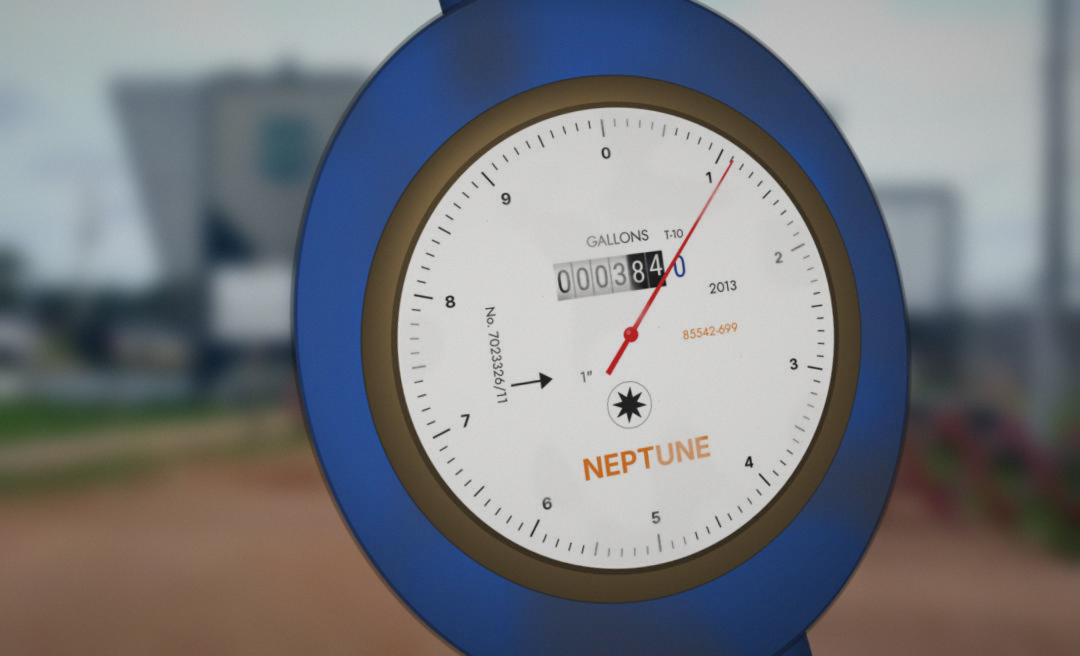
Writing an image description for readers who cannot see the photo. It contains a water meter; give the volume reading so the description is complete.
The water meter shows 3841.1 gal
